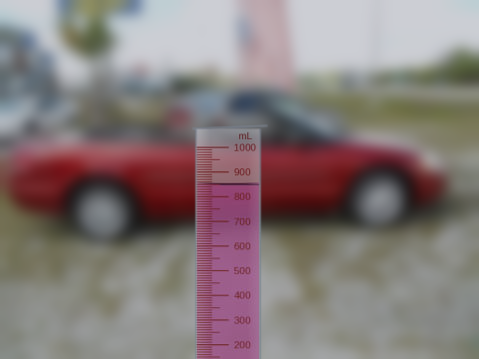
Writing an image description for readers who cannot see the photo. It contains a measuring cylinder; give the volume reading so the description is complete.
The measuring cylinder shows 850 mL
